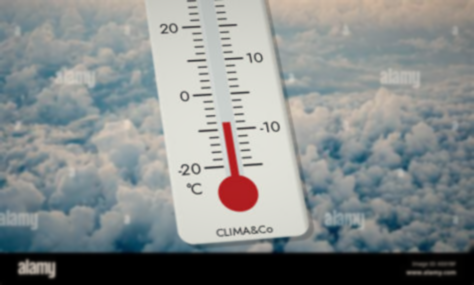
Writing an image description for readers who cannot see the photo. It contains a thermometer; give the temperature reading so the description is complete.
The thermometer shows -8 °C
